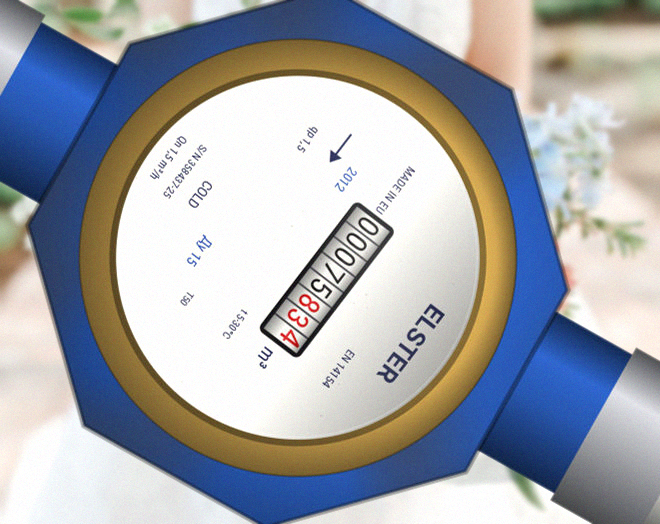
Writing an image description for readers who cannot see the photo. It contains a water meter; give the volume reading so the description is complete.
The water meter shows 75.834 m³
